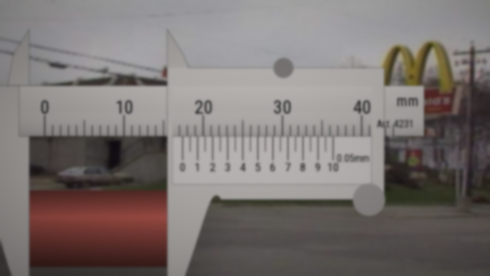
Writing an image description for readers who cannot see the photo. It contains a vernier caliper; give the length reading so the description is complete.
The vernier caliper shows 17.4 mm
